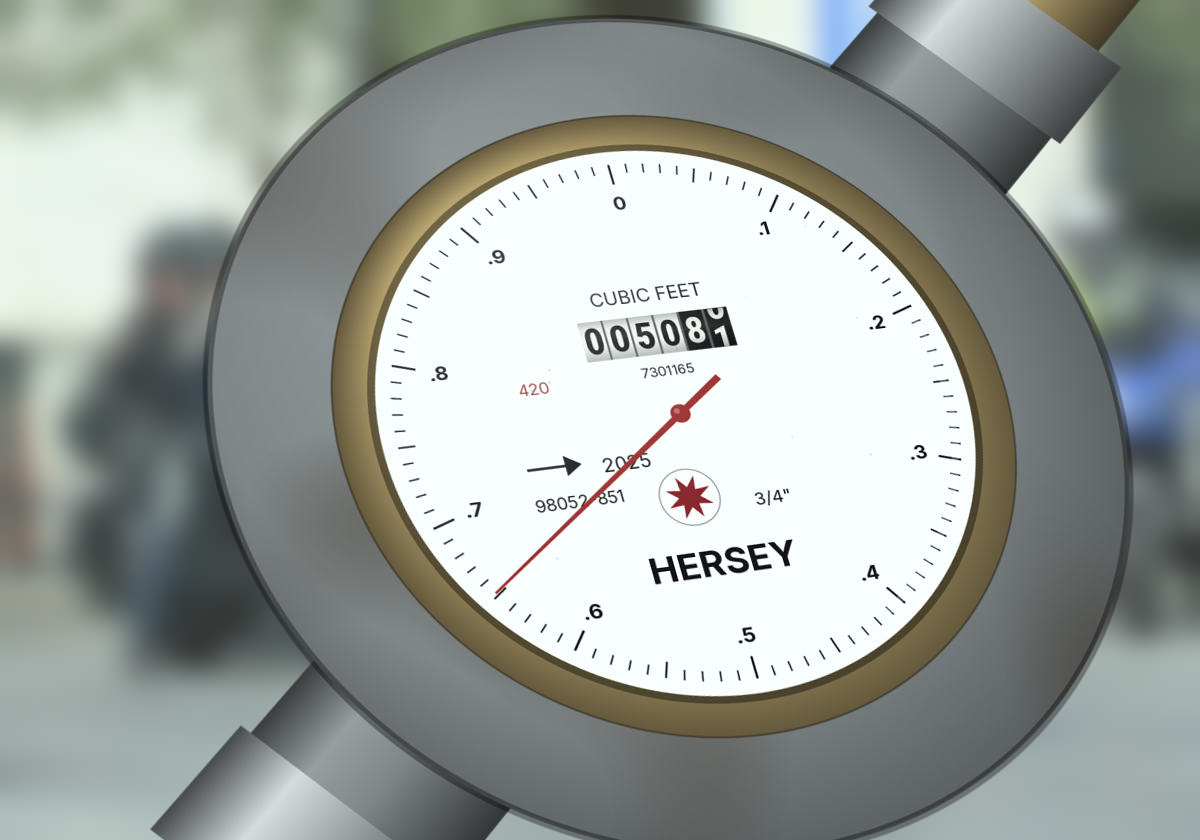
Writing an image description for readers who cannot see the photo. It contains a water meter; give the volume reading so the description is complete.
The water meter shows 5080.65 ft³
